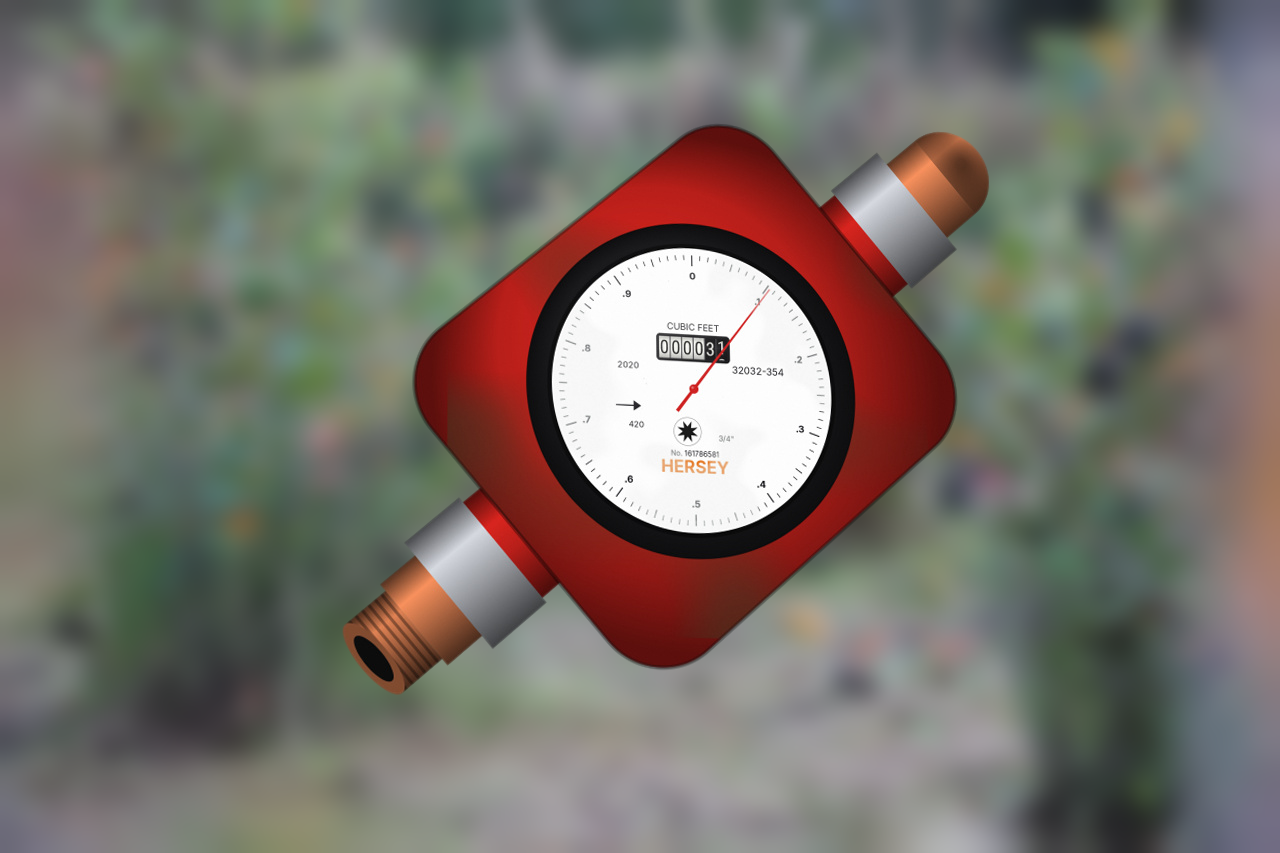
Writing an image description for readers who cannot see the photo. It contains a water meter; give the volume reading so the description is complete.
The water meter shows 31.10 ft³
